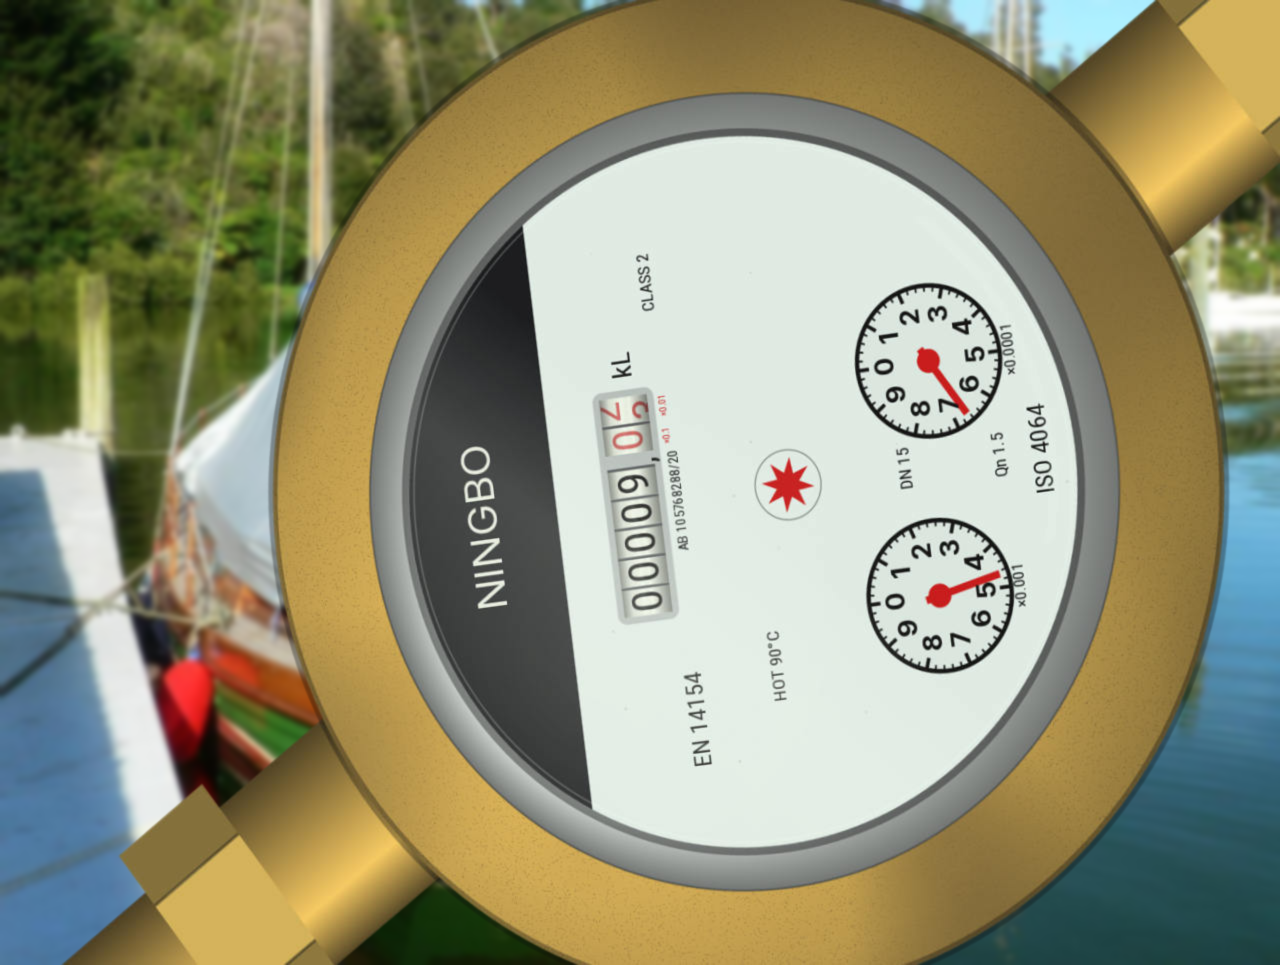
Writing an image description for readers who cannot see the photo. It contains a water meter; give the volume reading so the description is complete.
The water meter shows 9.0246 kL
